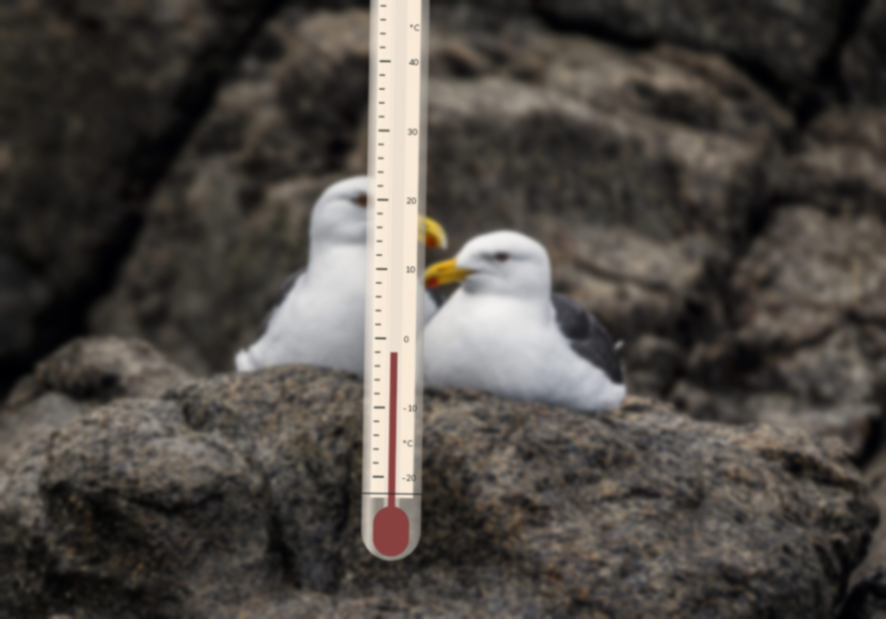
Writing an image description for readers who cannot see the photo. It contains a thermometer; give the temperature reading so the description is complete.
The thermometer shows -2 °C
